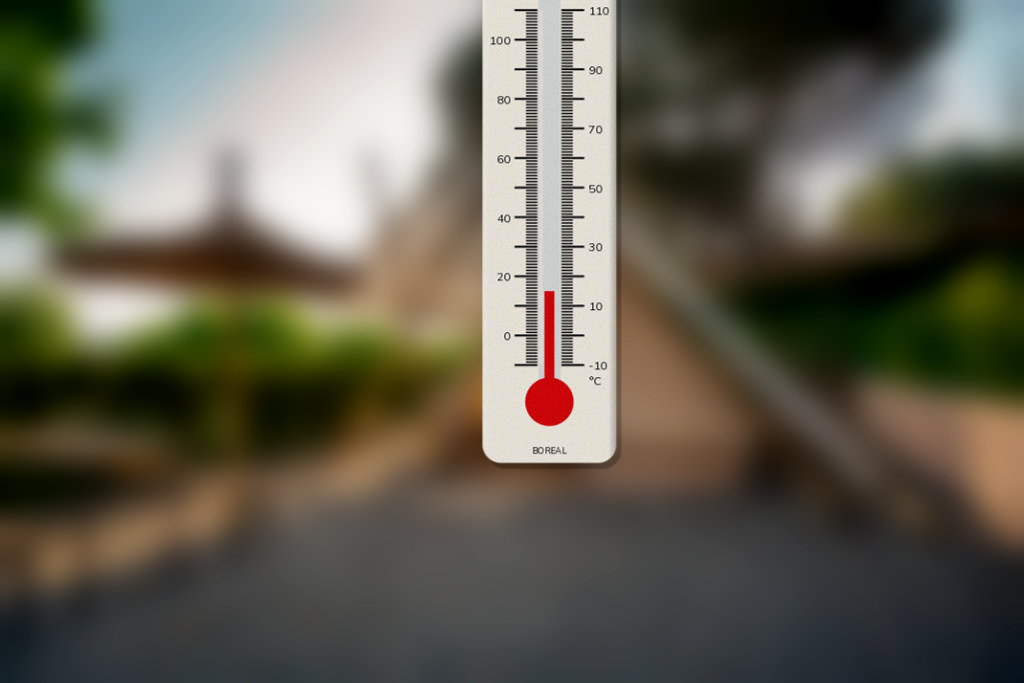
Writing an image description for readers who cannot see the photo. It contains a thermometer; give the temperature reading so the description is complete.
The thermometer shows 15 °C
